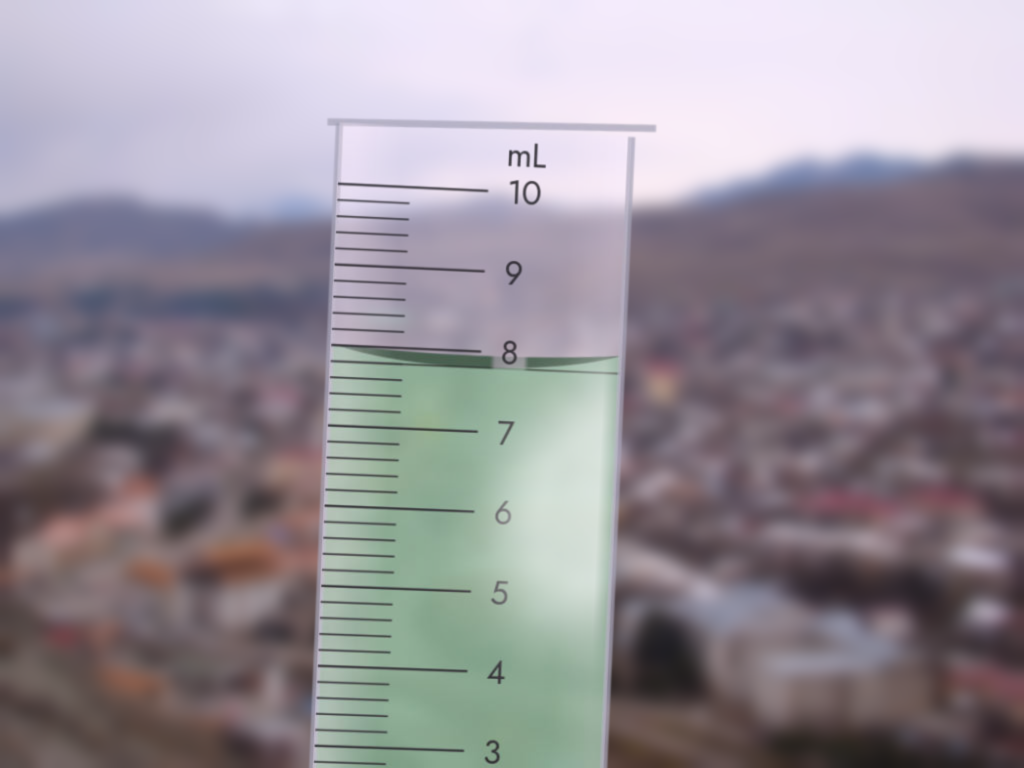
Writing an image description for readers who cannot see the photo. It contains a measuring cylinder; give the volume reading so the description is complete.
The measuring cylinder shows 7.8 mL
